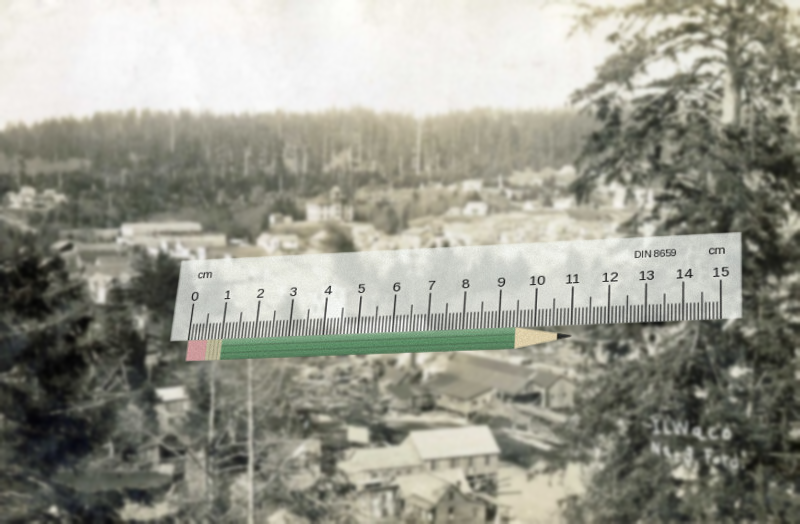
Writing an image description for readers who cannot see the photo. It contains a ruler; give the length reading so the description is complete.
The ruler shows 11 cm
